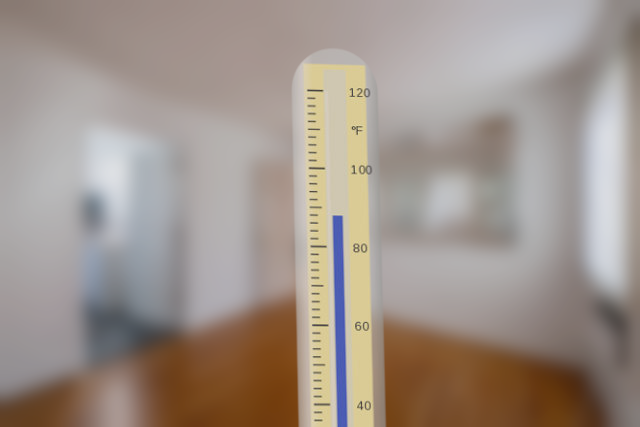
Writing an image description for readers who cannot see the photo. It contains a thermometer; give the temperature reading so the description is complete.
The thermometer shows 88 °F
